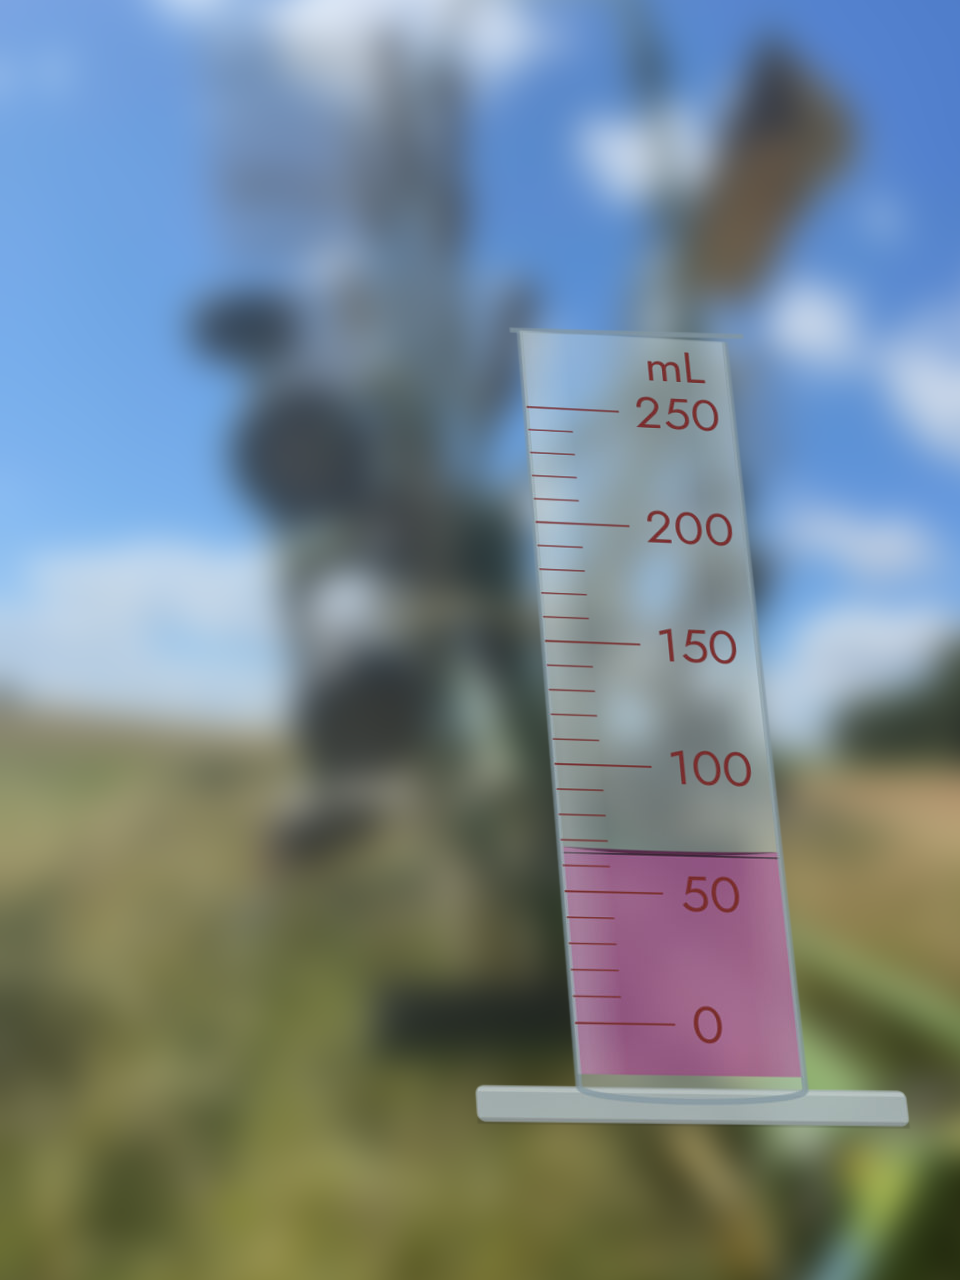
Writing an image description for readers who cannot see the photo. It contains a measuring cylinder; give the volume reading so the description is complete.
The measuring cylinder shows 65 mL
